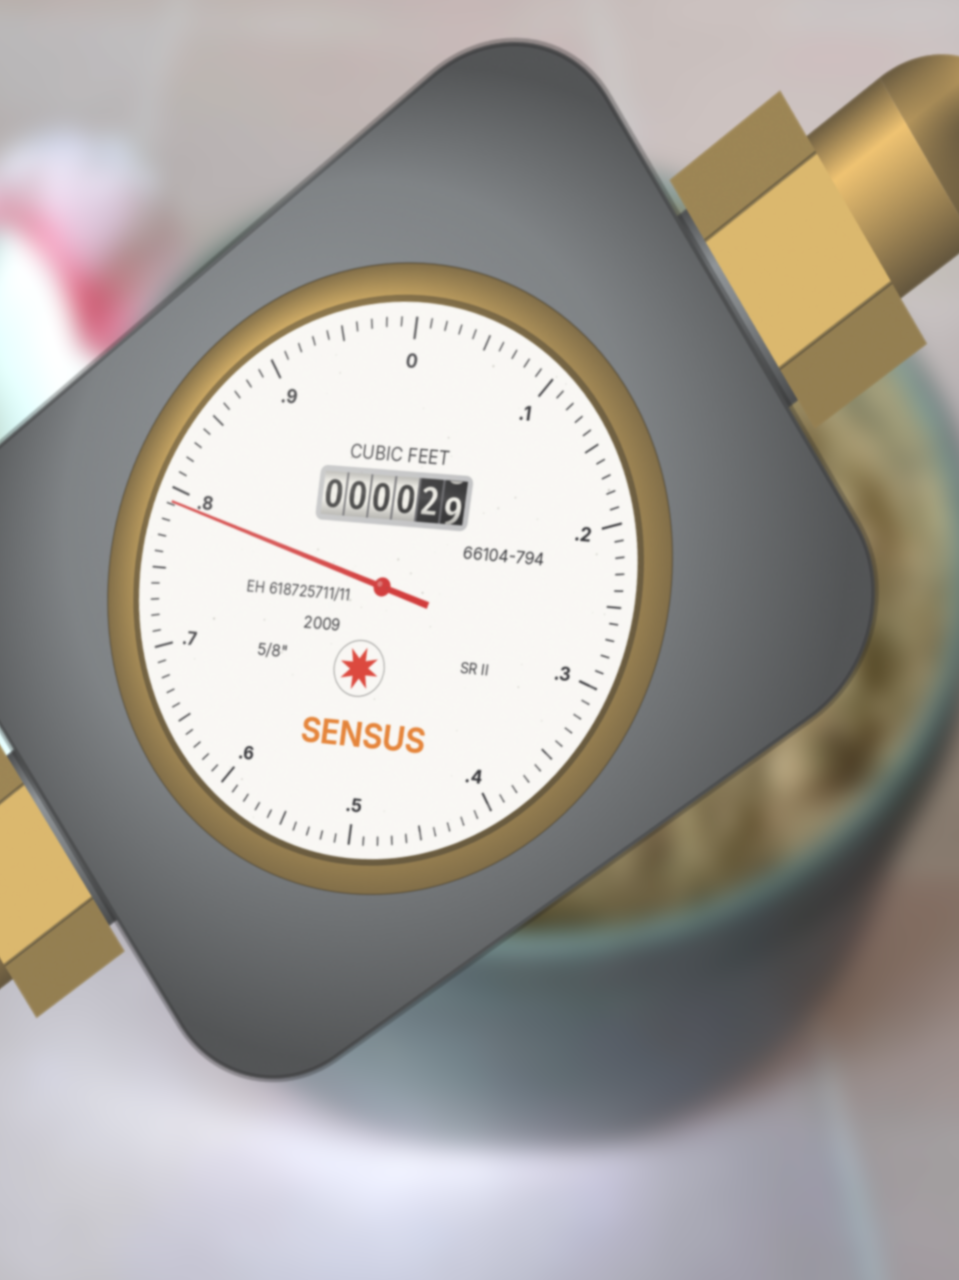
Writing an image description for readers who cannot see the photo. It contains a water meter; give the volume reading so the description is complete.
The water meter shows 28.79 ft³
